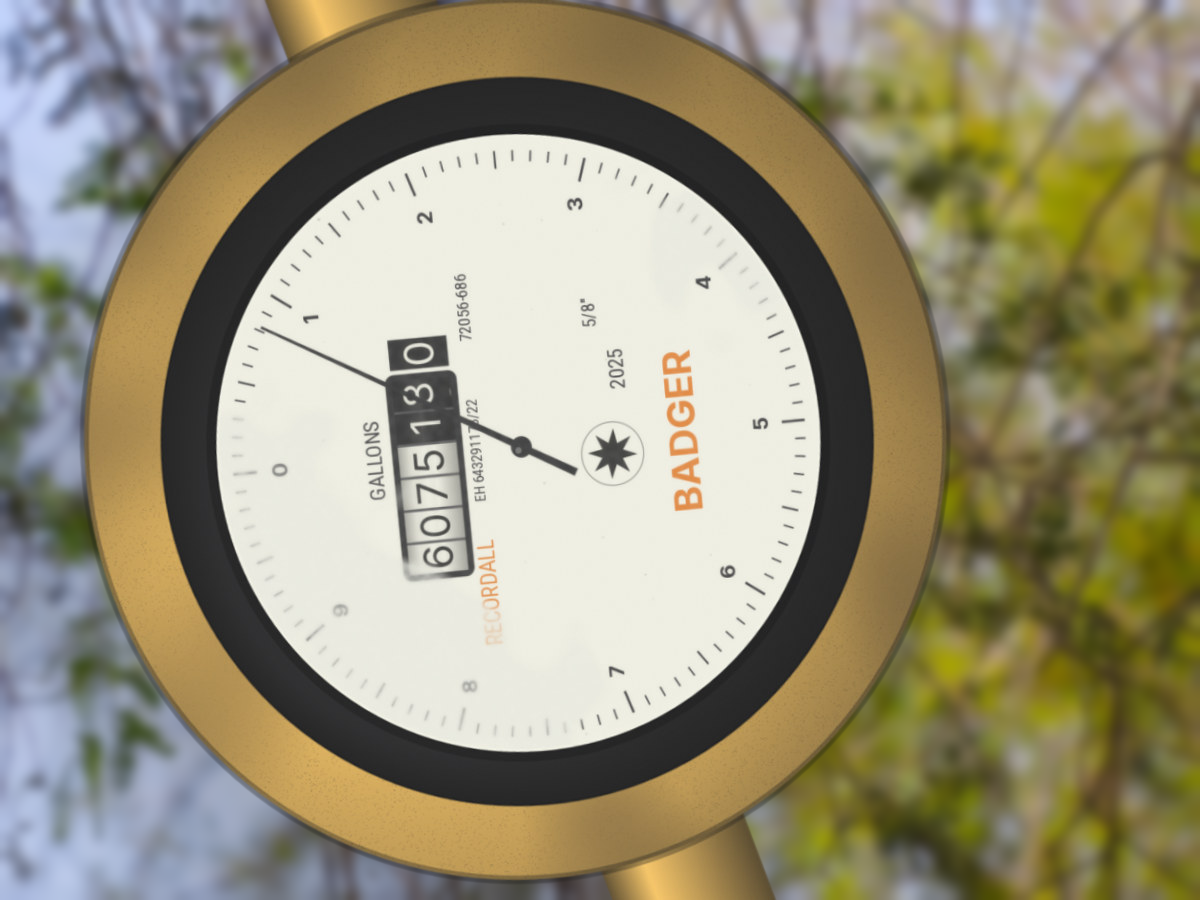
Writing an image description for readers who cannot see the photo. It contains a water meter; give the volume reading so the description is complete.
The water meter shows 6075180.8 gal
